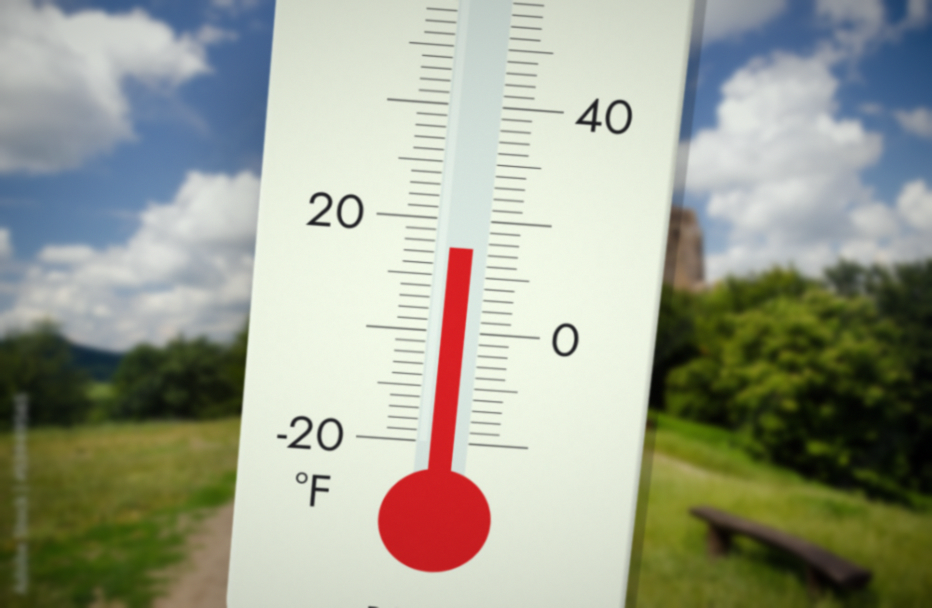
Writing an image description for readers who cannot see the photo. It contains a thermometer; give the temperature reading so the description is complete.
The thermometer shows 15 °F
